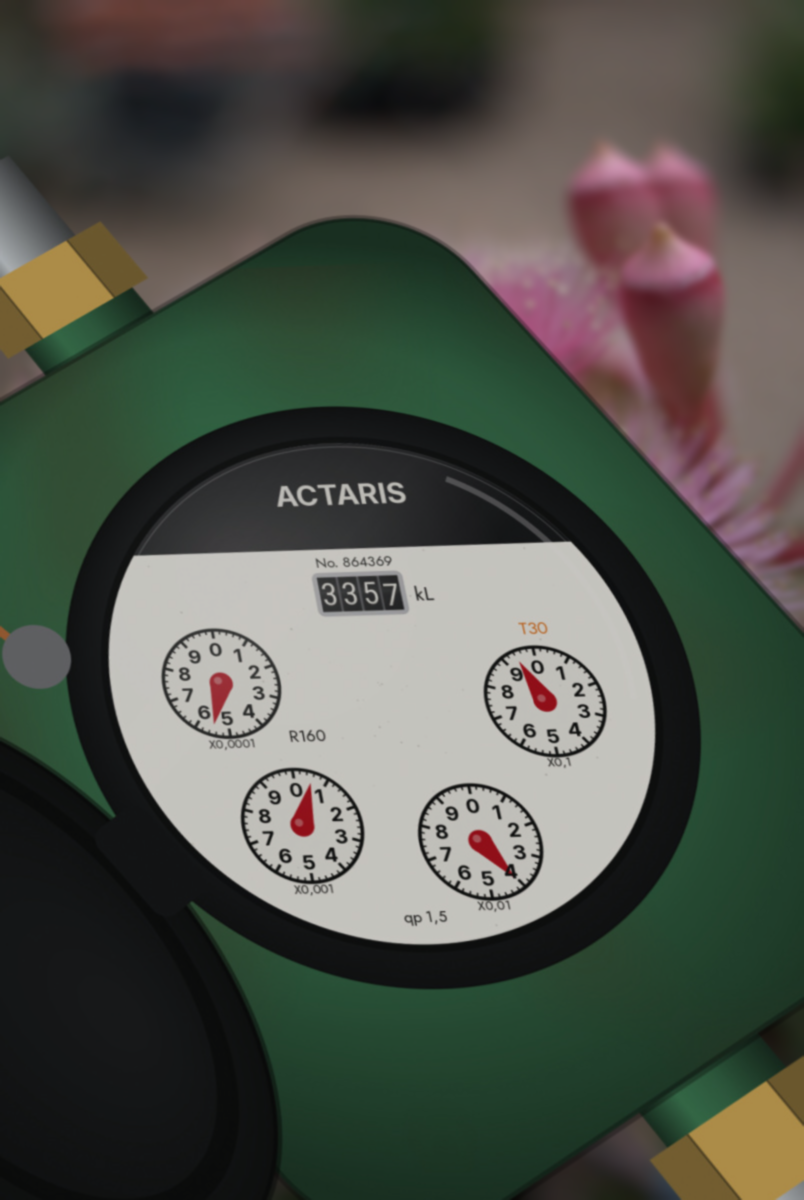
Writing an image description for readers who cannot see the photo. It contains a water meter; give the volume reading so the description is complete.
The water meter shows 3356.9405 kL
